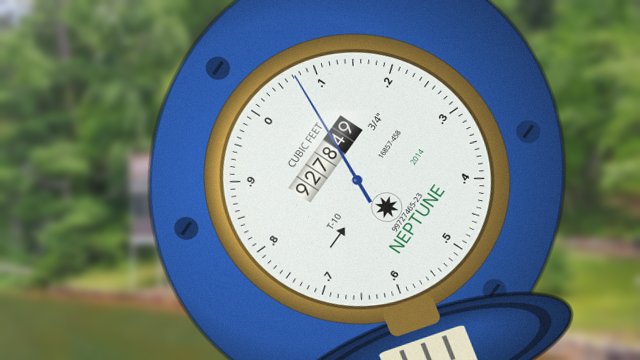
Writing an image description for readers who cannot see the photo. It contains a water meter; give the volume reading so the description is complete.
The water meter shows 927849.07 ft³
